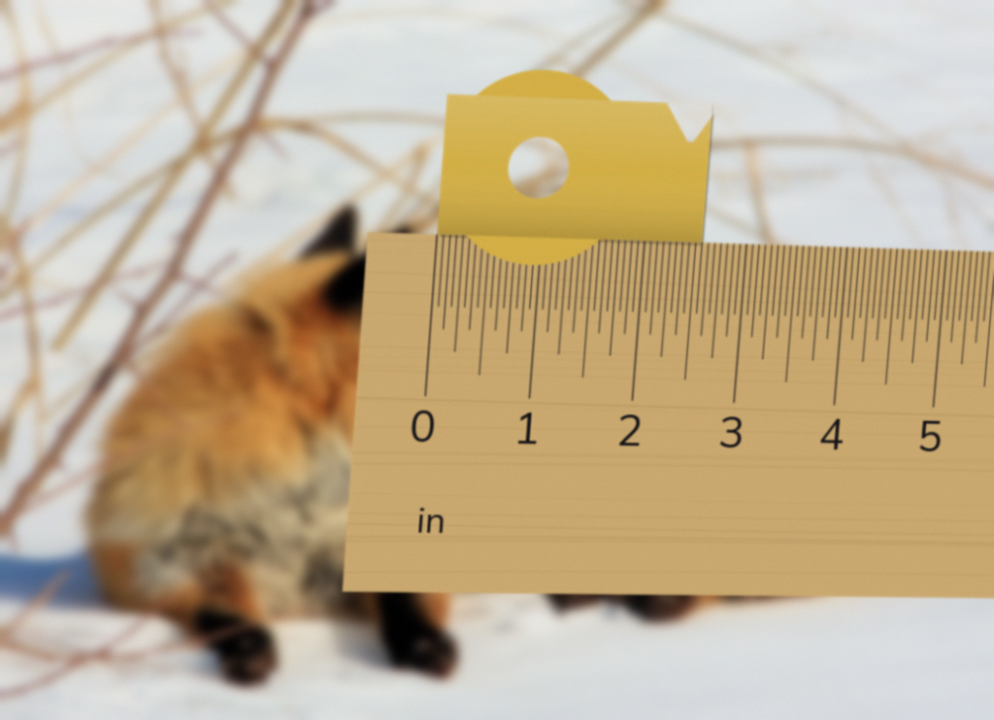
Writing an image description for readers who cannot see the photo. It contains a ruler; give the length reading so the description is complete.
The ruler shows 2.5625 in
